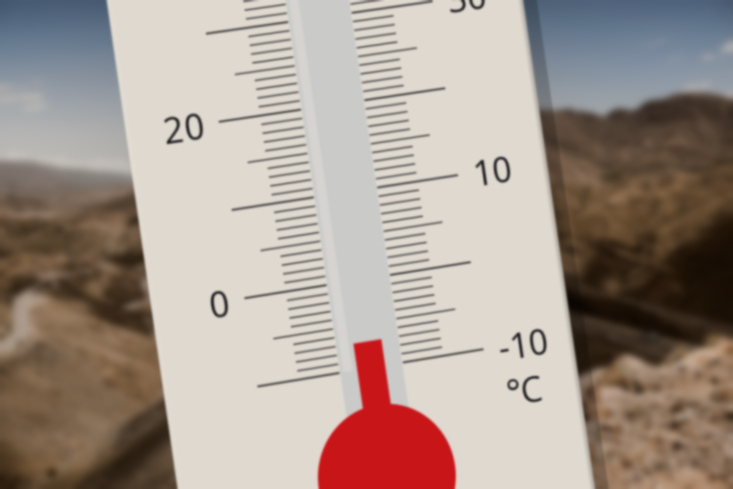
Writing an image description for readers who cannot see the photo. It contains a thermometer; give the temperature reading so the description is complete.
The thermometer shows -7 °C
